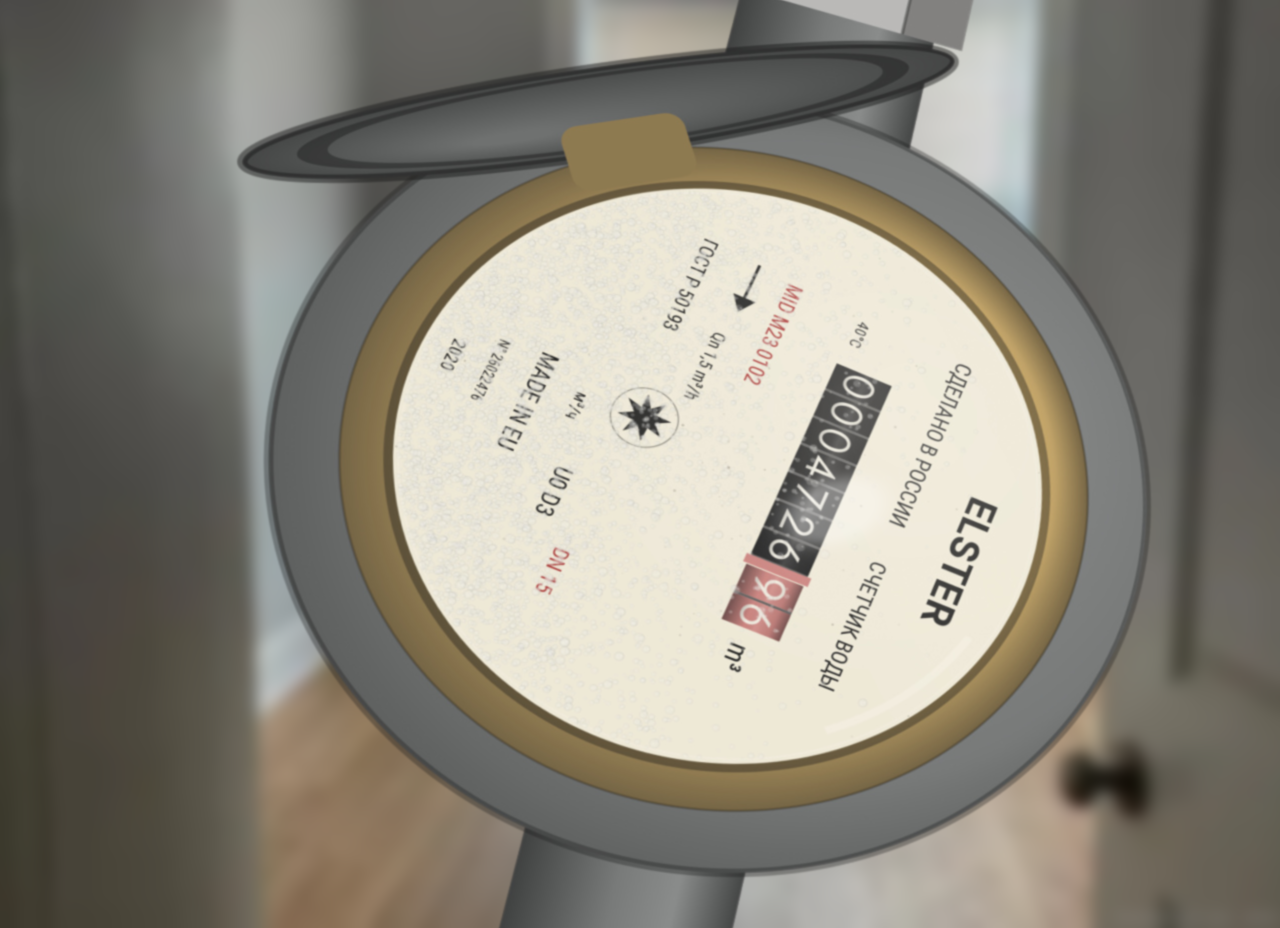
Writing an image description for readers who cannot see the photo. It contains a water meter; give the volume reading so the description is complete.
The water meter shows 4726.96 m³
